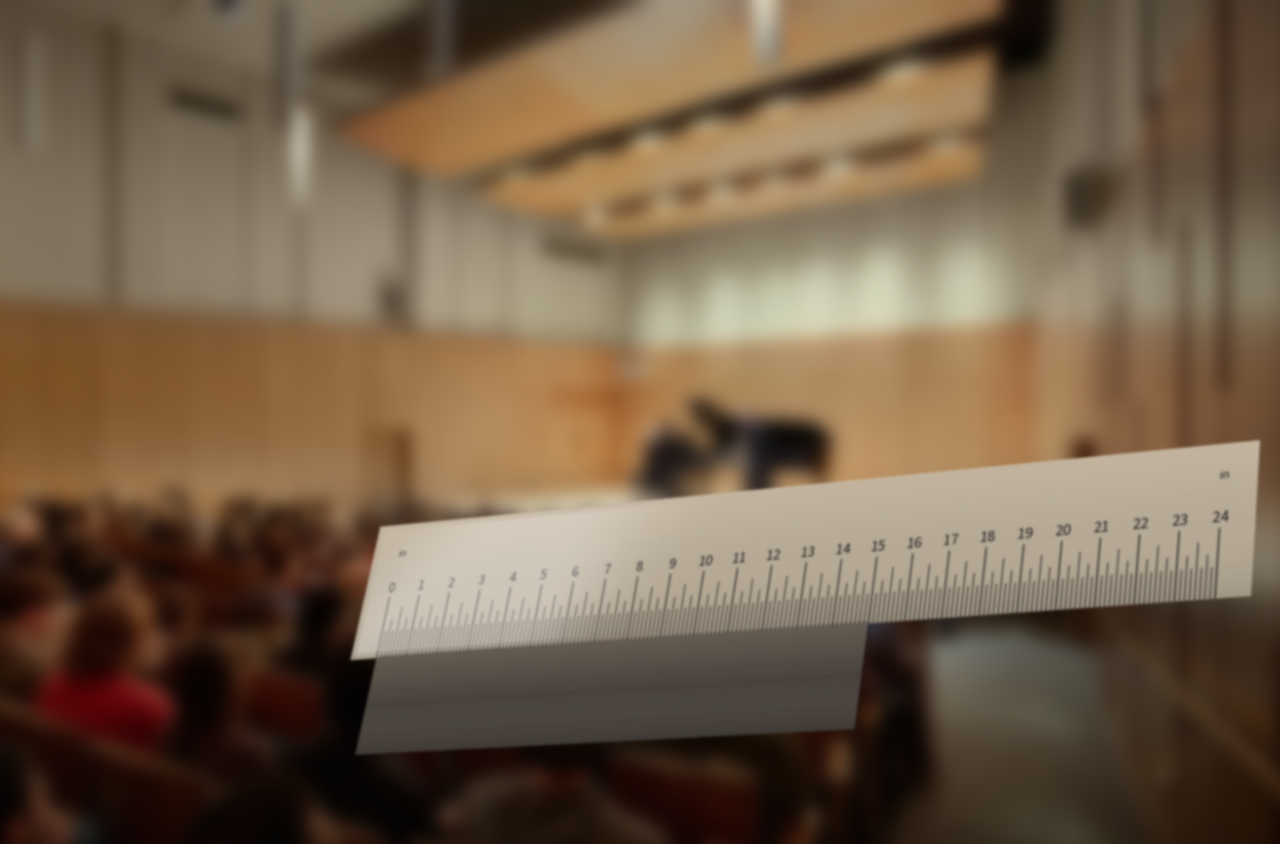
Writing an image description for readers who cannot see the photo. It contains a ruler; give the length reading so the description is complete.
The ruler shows 15 in
